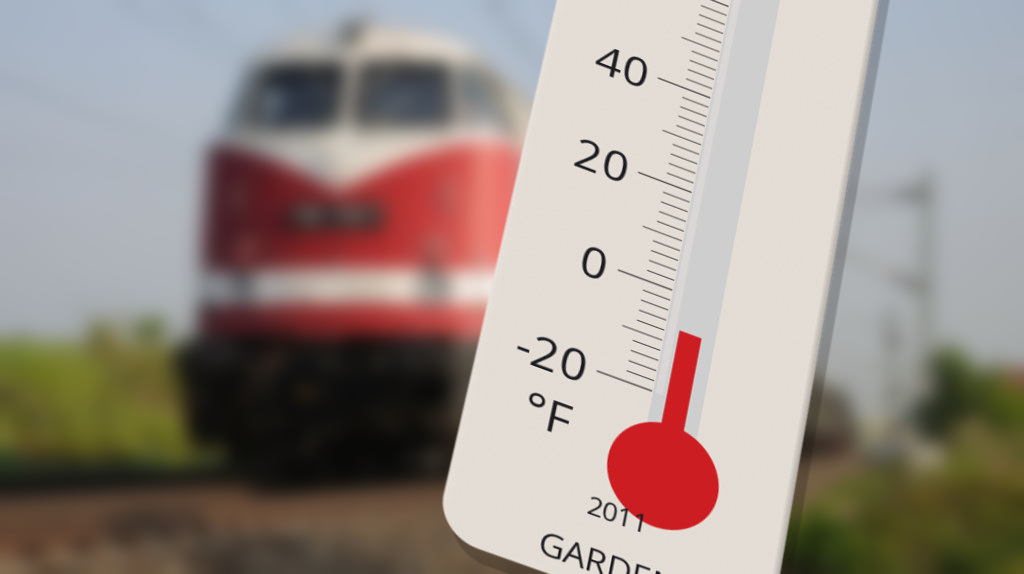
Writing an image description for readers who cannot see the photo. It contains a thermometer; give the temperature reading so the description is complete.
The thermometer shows -7 °F
